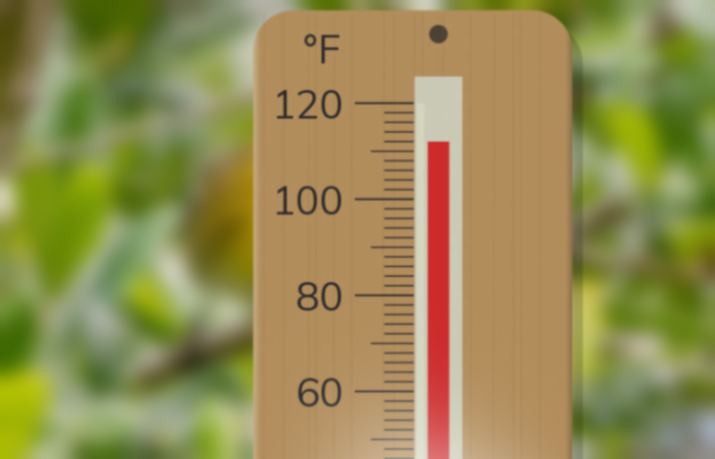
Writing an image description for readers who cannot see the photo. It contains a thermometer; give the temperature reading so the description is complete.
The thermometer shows 112 °F
